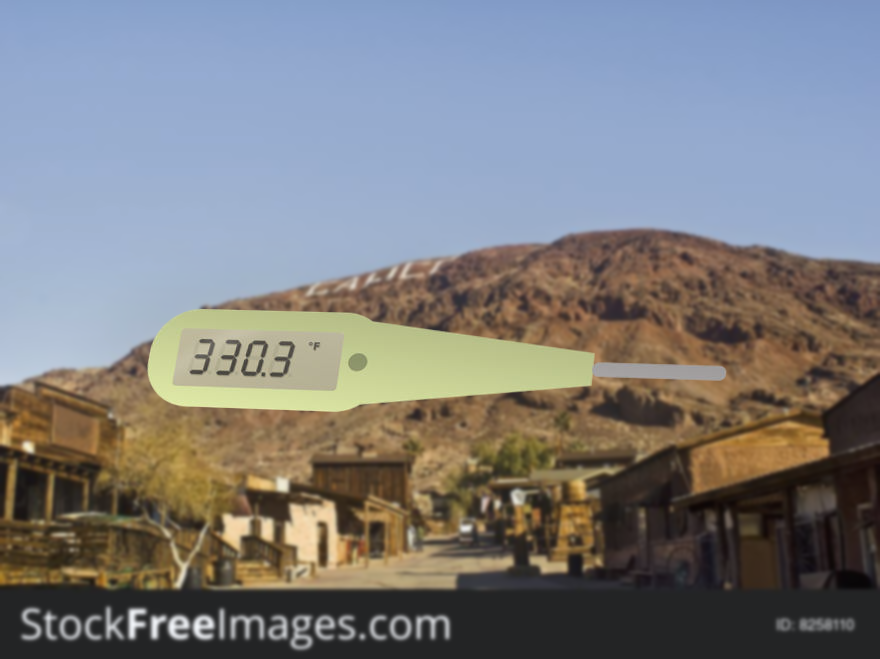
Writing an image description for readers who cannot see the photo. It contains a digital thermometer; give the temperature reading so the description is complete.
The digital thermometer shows 330.3 °F
